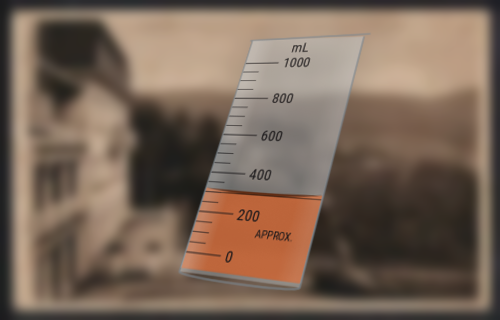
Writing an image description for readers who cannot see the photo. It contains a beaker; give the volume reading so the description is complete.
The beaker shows 300 mL
